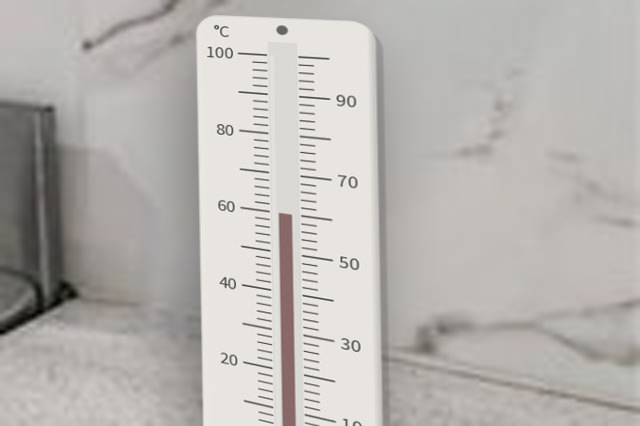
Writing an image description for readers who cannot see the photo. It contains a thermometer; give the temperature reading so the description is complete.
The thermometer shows 60 °C
